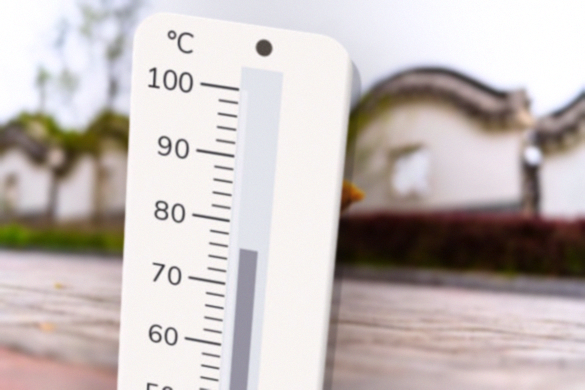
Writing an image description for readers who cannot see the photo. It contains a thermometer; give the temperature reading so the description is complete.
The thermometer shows 76 °C
